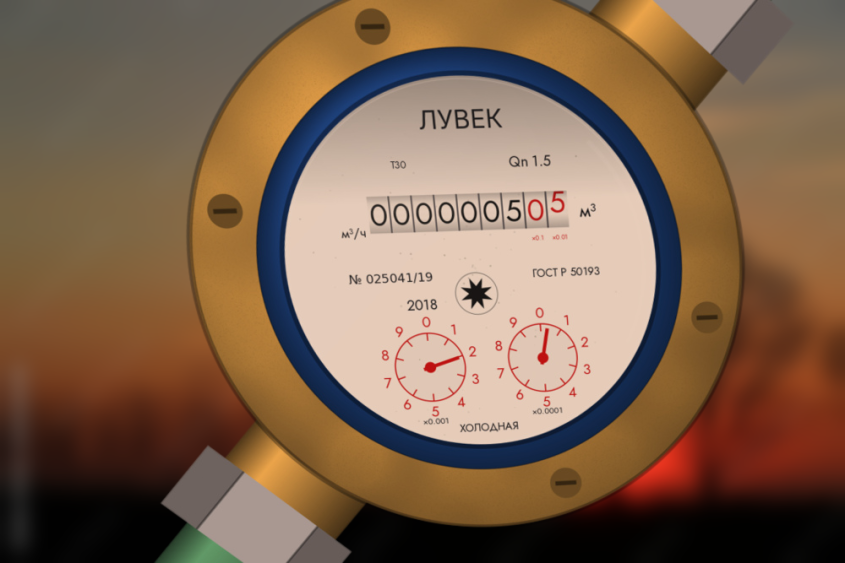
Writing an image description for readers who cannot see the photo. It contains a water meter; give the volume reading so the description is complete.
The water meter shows 5.0520 m³
